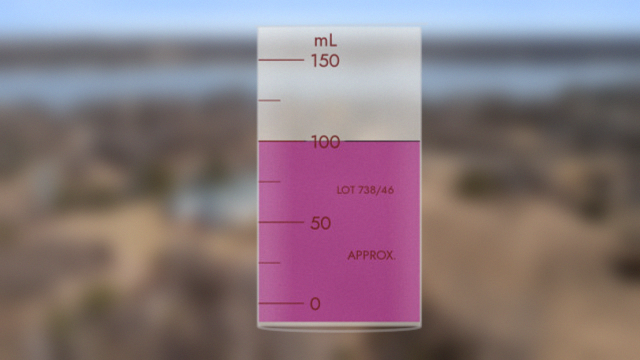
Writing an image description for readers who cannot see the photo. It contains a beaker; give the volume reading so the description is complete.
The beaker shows 100 mL
